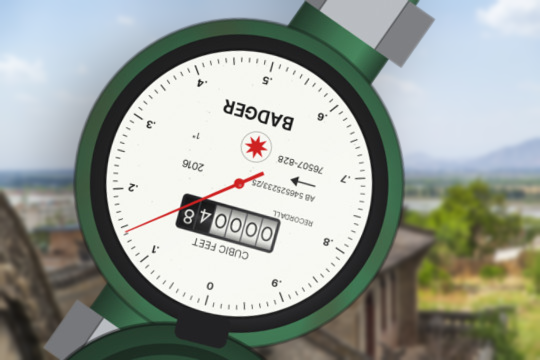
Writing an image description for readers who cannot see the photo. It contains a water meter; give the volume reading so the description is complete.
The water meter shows 48.14 ft³
